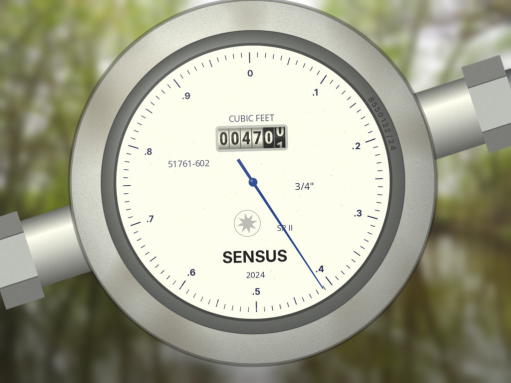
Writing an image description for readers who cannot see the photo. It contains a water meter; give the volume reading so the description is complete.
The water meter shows 4700.41 ft³
